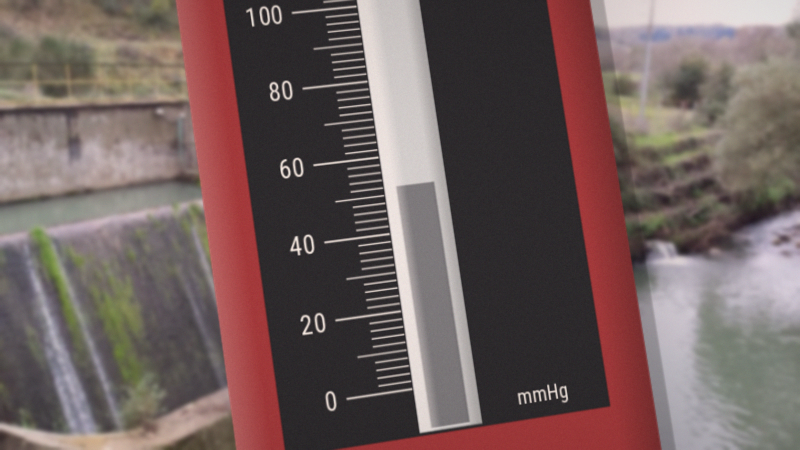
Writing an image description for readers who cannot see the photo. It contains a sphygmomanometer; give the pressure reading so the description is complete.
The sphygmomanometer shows 52 mmHg
